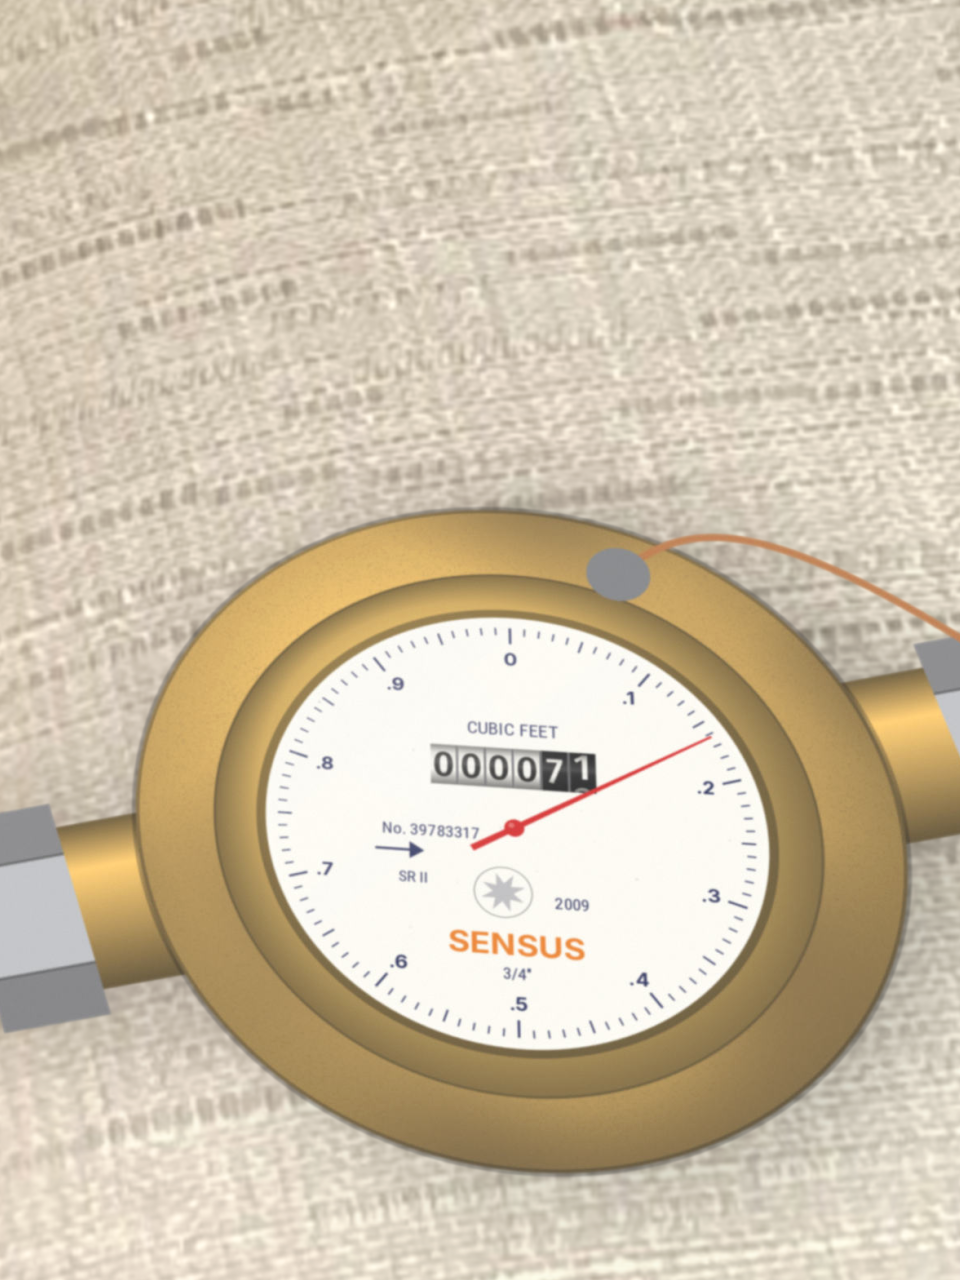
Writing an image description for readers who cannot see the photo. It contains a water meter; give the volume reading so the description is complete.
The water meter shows 71.16 ft³
